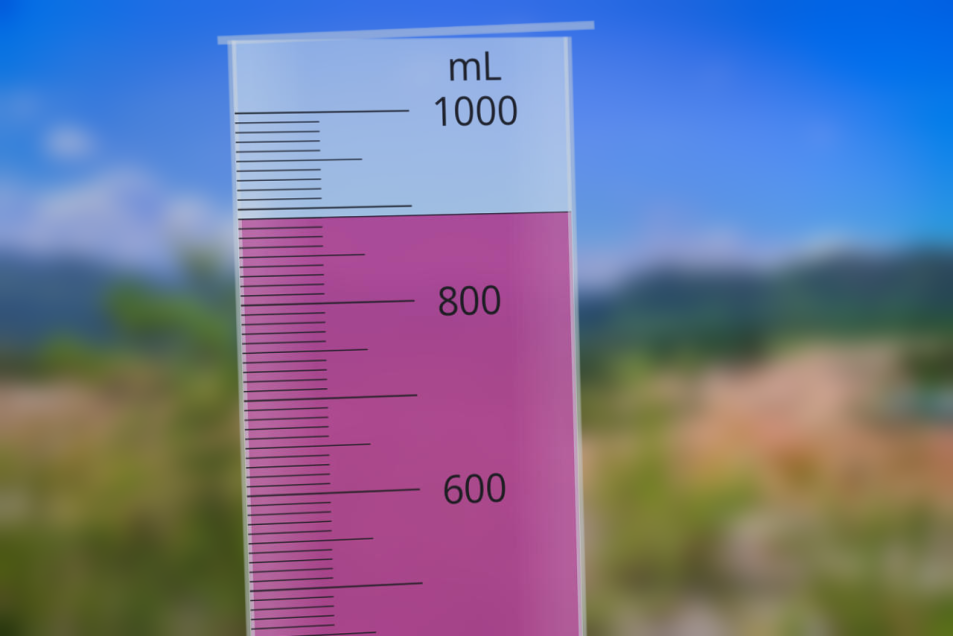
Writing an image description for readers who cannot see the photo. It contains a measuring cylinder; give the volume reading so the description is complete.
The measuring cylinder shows 890 mL
